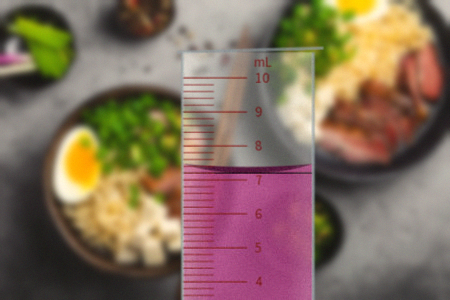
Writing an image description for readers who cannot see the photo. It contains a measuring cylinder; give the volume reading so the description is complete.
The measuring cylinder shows 7.2 mL
